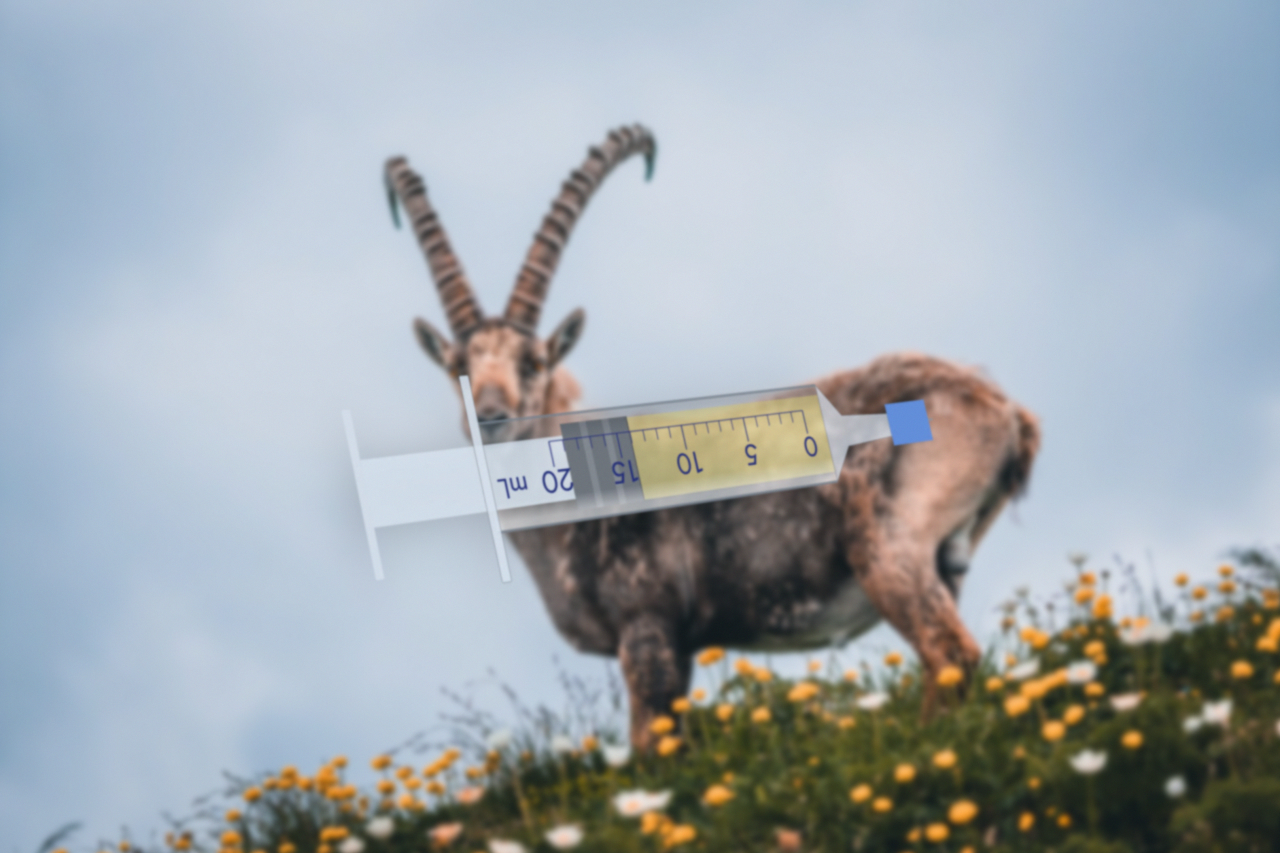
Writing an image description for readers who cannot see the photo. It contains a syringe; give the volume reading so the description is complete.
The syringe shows 14 mL
